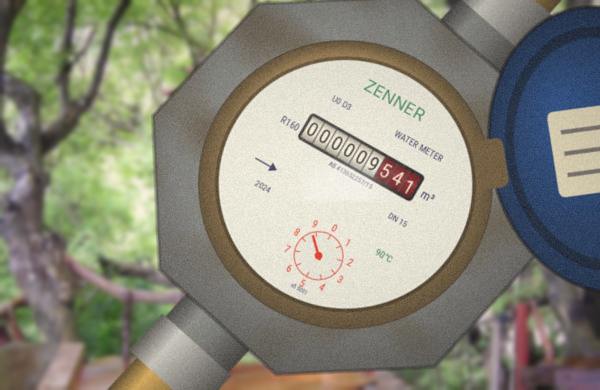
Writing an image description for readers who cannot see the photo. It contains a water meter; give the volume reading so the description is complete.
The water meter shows 9.5408 m³
